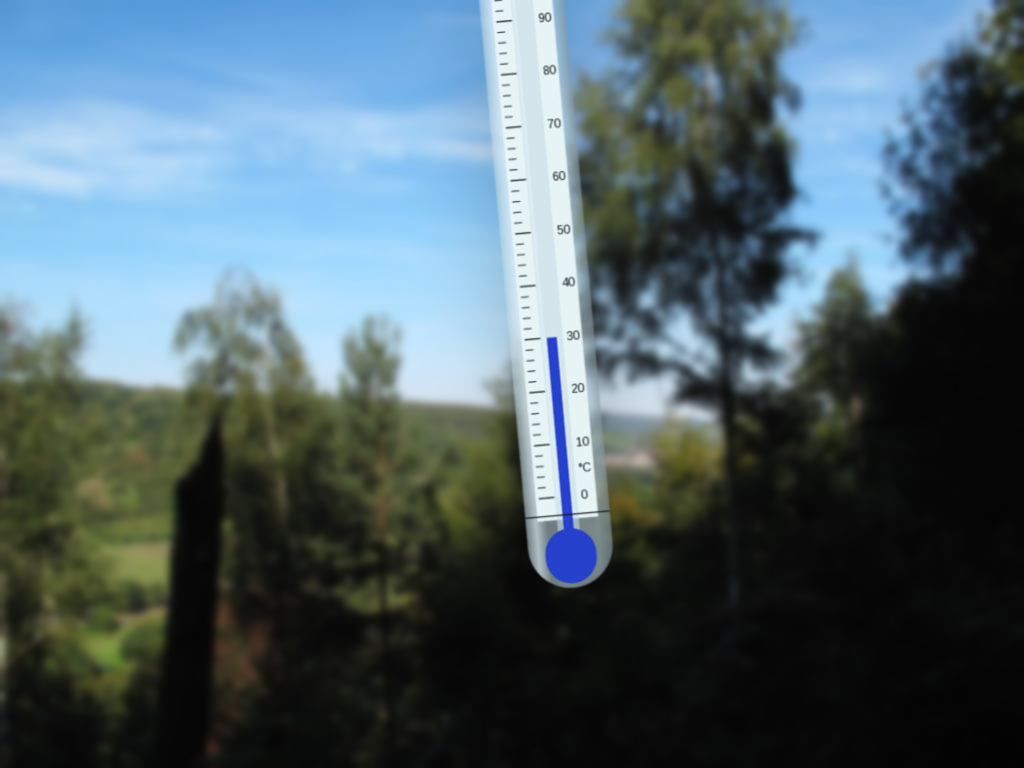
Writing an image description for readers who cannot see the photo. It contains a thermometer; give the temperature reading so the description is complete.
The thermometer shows 30 °C
